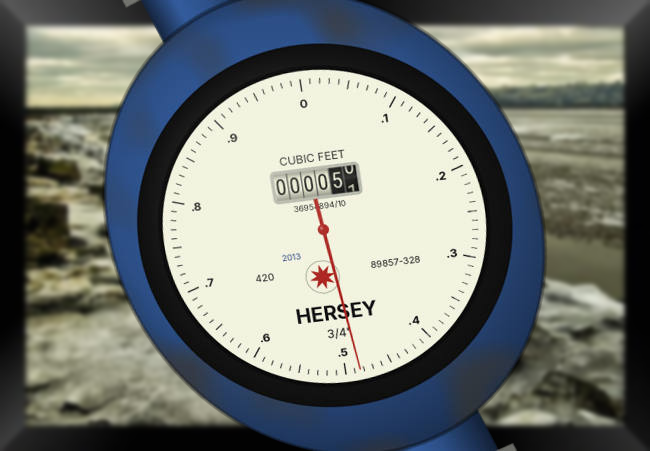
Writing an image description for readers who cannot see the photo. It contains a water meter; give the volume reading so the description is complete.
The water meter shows 50.48 ft³
